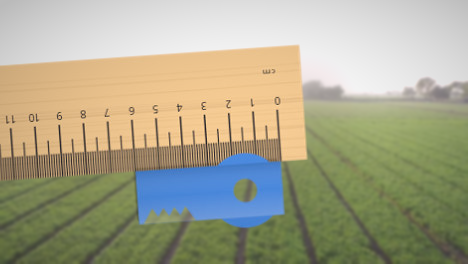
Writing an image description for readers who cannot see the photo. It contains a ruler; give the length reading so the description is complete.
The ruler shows 6 cm
